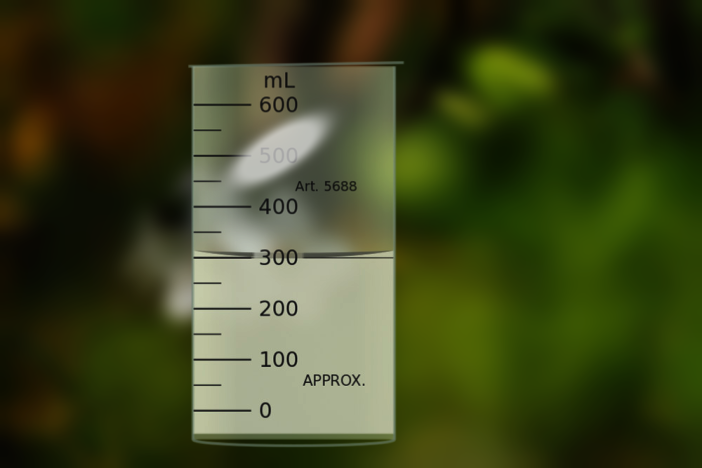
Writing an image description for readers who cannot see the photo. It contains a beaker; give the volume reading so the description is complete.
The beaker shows 300 mL
